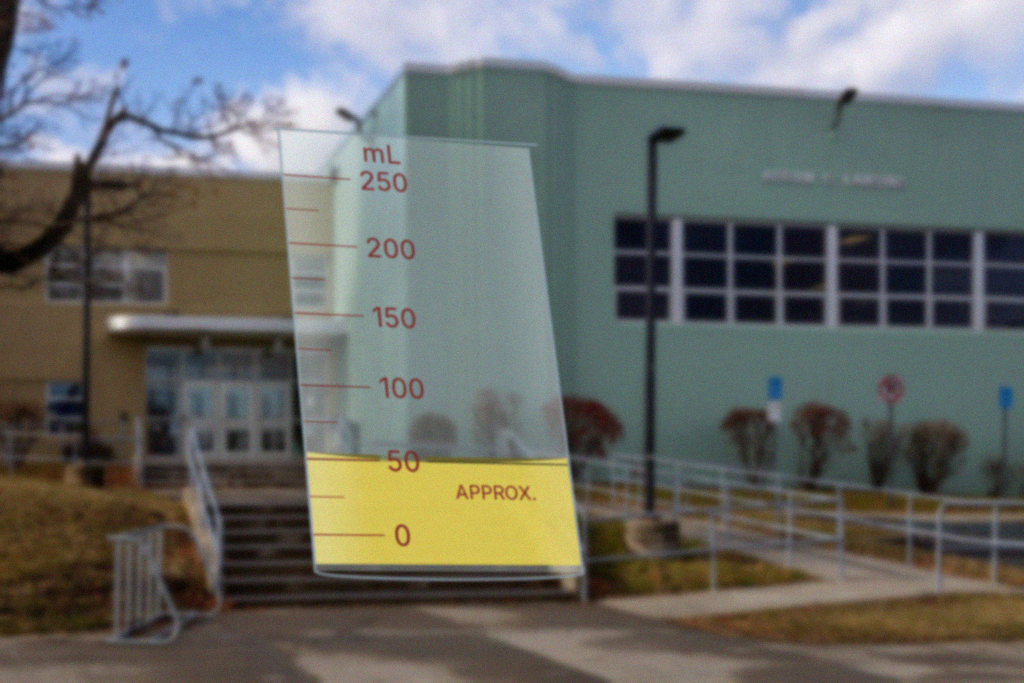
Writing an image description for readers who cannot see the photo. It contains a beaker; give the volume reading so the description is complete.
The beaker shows 50 mL
